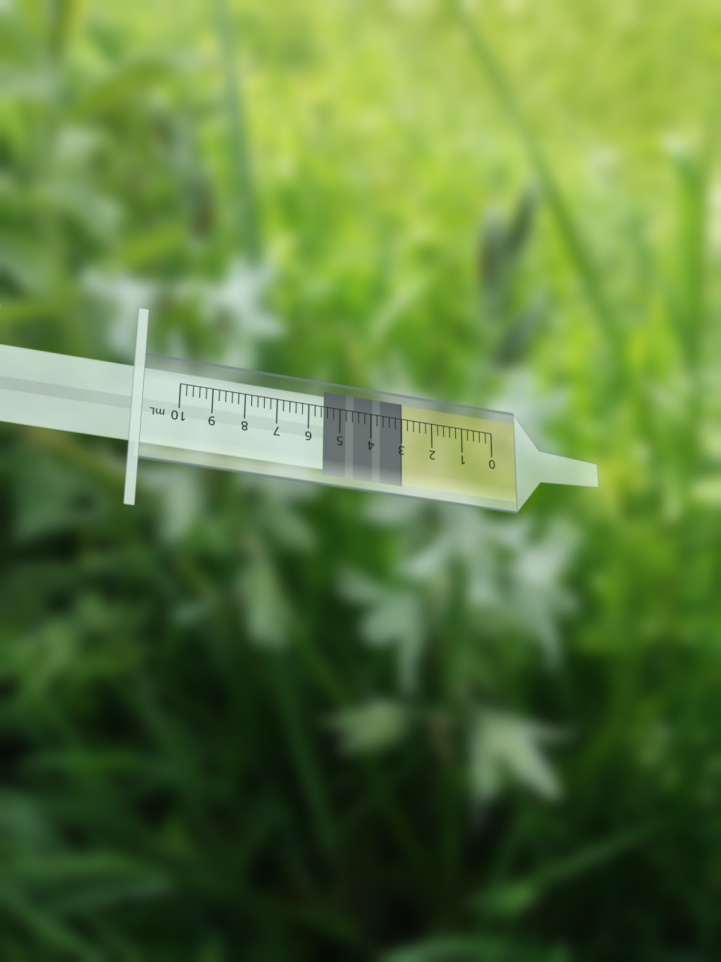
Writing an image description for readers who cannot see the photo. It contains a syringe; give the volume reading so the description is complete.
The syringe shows 3 mL
